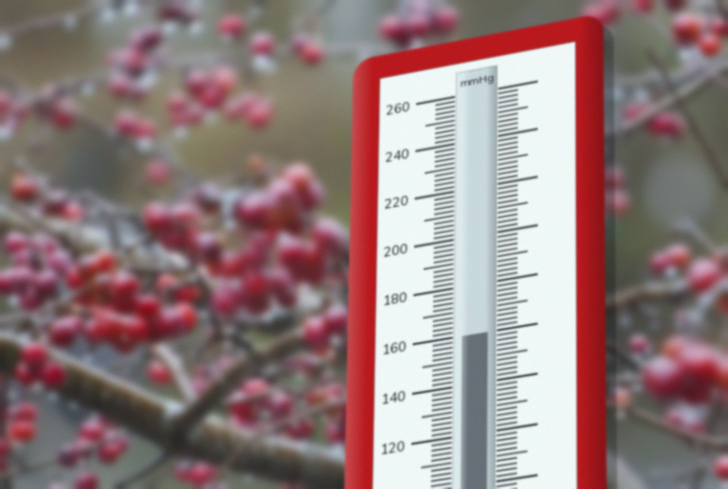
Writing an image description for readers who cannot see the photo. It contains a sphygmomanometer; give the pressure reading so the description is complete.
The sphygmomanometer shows 160 mmHg
